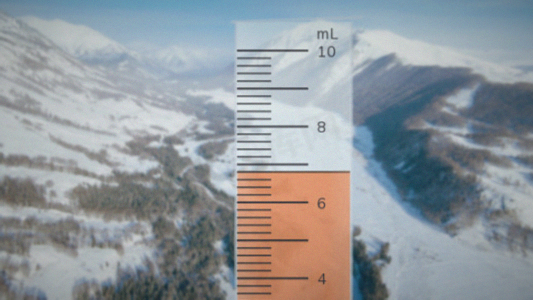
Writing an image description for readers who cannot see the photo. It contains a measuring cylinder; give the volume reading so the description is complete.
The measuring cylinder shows 6.8 mL
